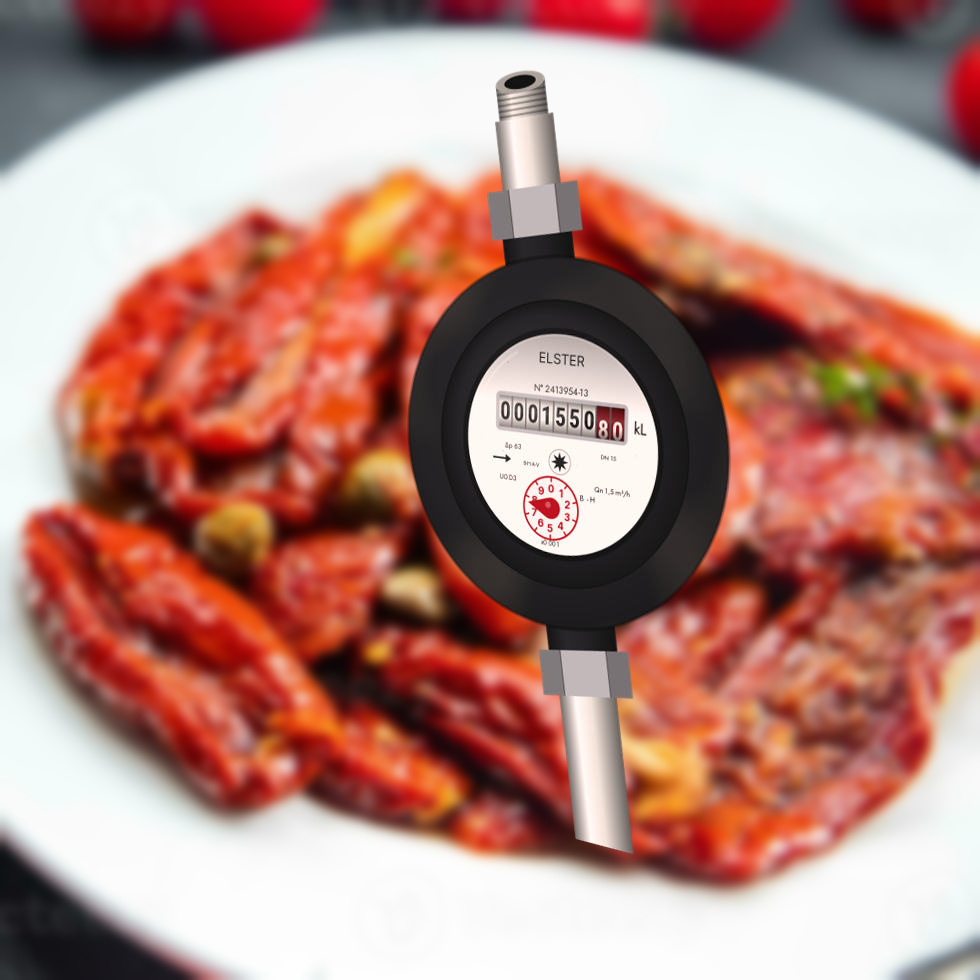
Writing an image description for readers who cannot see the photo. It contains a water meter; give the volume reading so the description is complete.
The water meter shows 1550.797 kL
